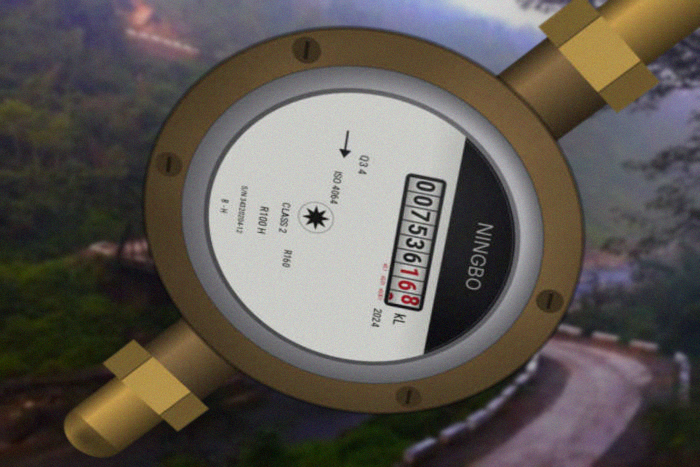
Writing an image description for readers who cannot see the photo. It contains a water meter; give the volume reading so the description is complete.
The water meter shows 7536.168 kL
